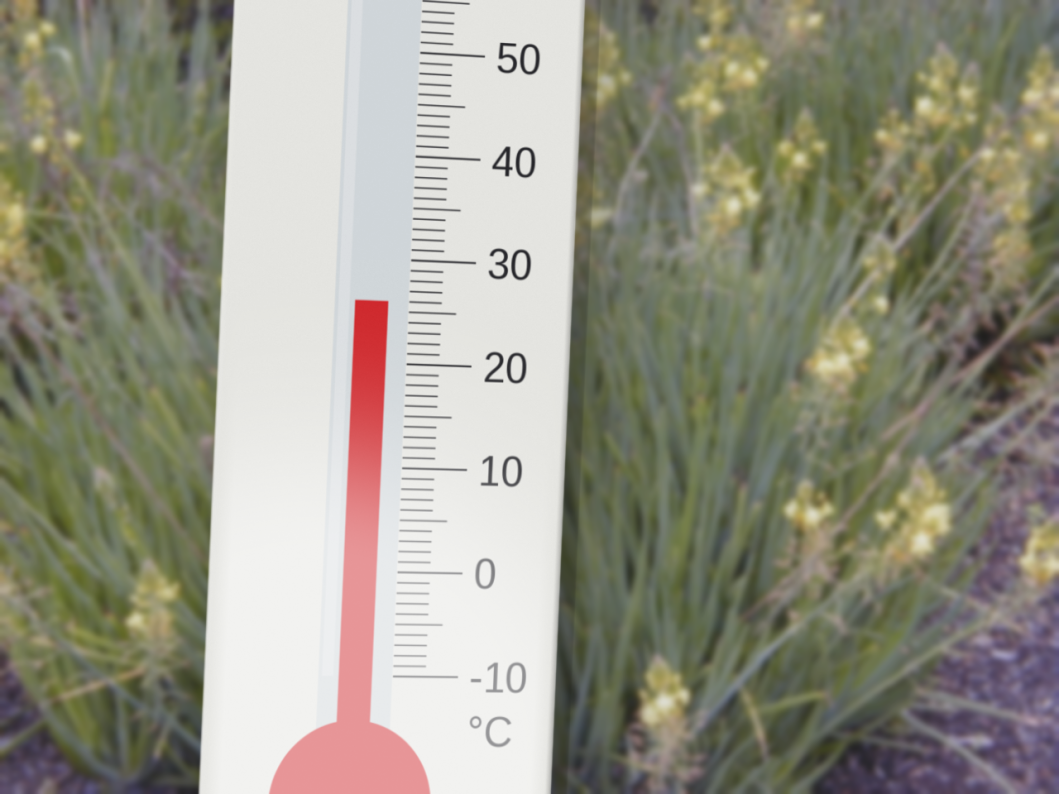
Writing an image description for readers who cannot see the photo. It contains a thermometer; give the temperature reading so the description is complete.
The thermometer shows 26 °C
